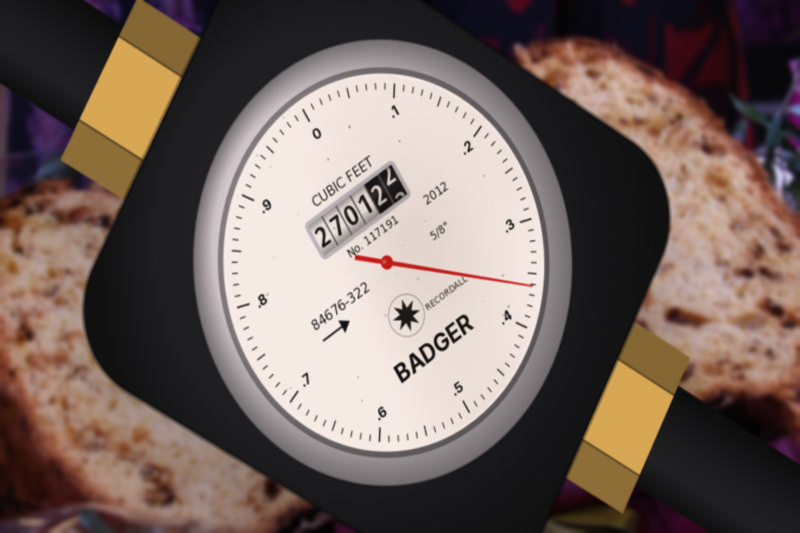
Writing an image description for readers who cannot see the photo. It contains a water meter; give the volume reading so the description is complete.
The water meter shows 270122.36 ft³
